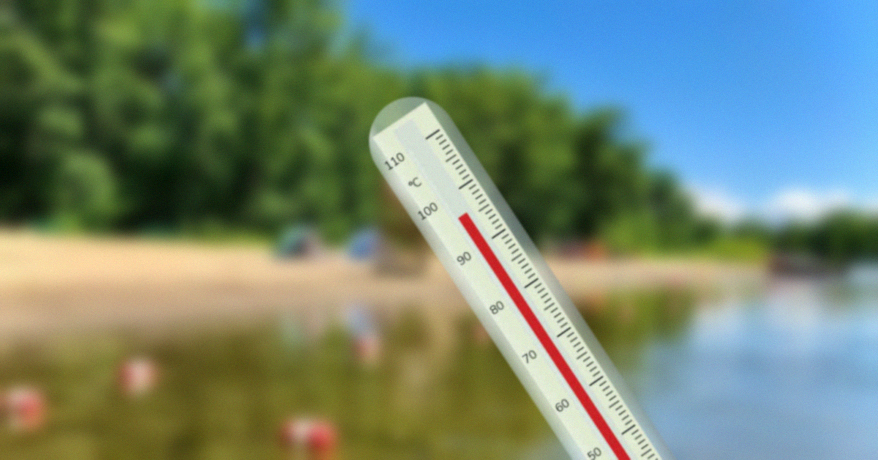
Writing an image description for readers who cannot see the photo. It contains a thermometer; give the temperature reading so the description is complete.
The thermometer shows 96 °C
